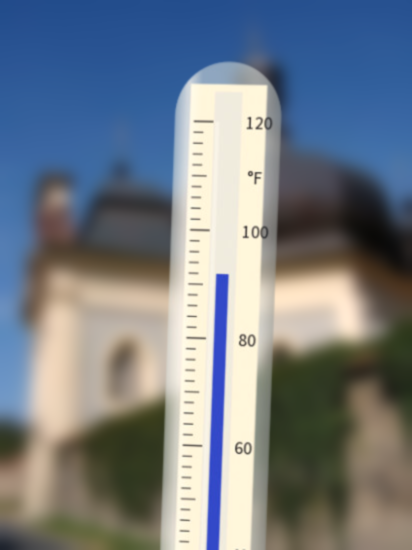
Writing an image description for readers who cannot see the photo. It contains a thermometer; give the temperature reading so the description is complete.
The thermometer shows 92 °F
